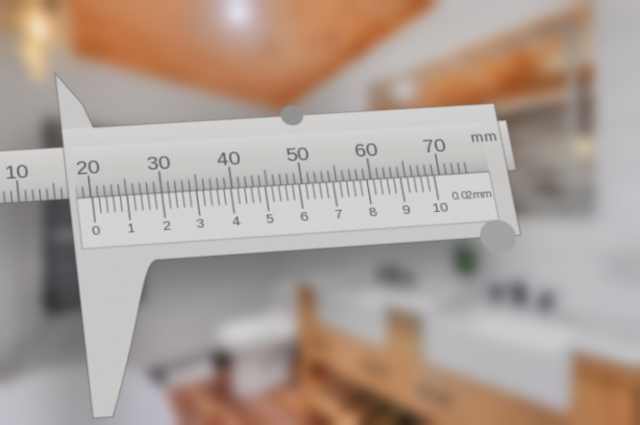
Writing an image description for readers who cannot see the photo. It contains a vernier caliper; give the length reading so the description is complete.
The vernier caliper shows 20.2 mm
